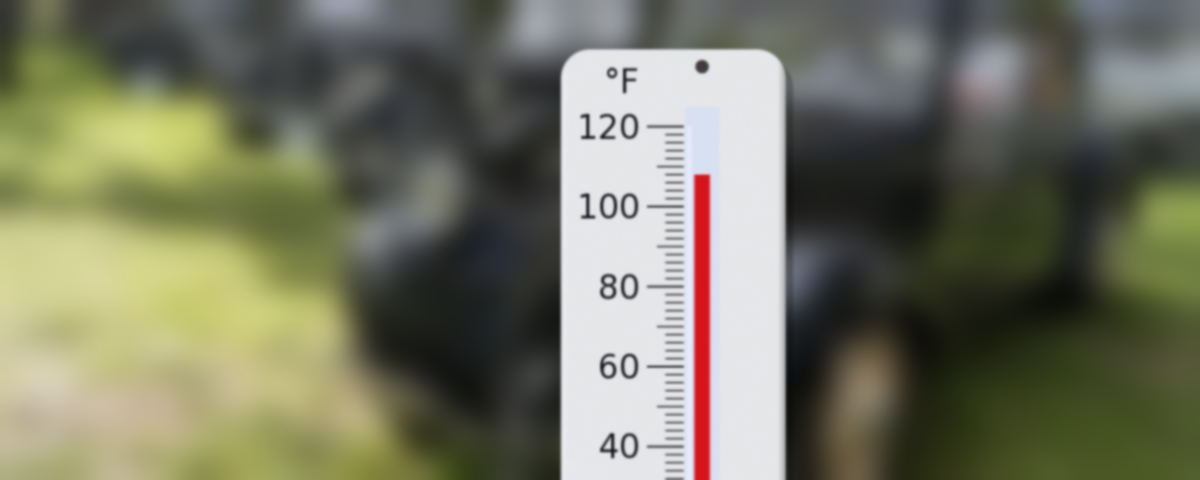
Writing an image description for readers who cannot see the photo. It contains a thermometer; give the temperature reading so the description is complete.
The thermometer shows 108 °F
